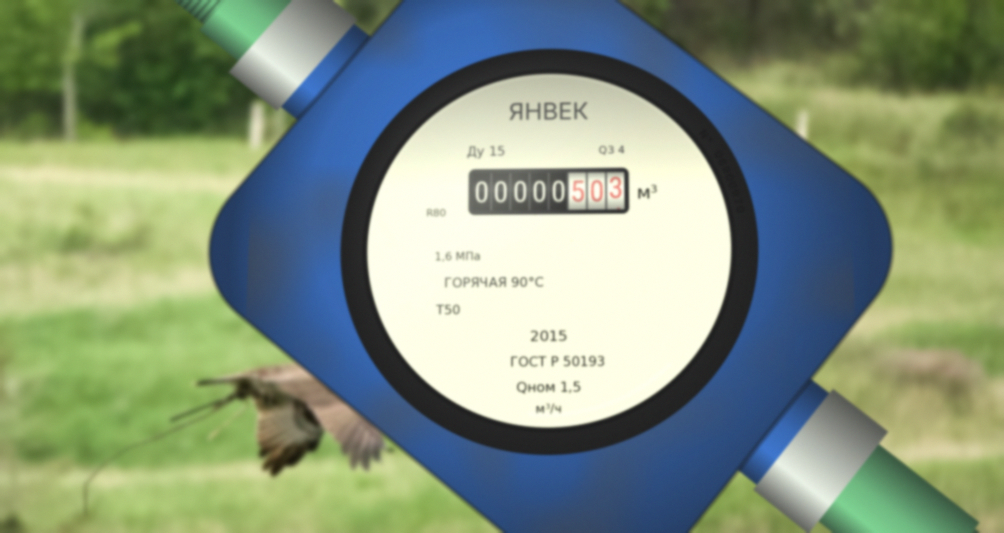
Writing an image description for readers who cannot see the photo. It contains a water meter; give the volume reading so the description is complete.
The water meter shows 0.503 m³
